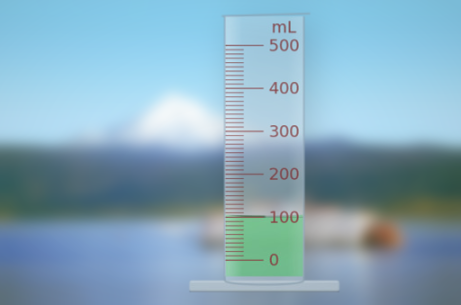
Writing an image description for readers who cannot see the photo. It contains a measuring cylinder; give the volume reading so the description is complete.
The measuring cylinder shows 100 mL
